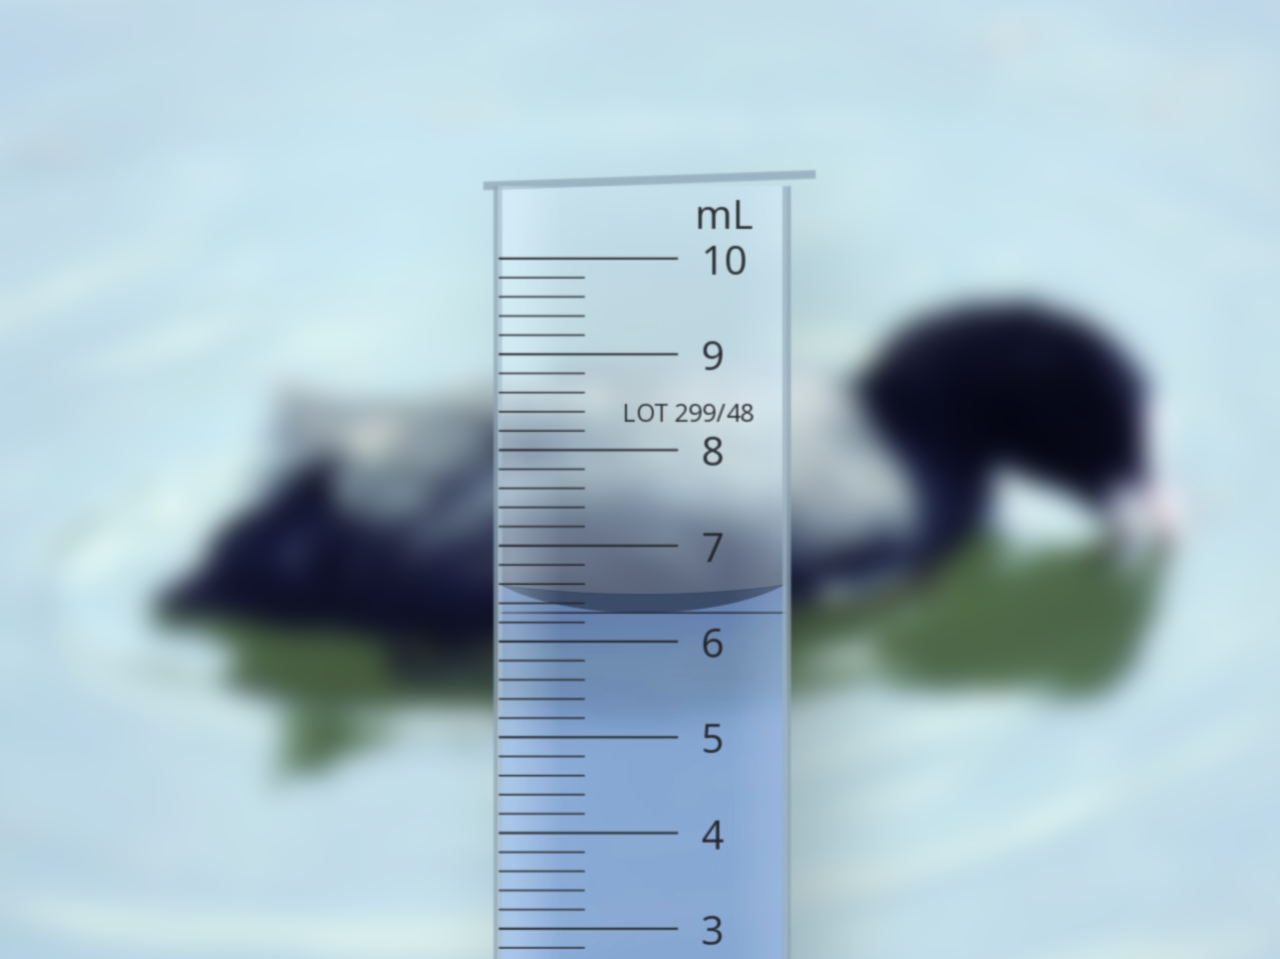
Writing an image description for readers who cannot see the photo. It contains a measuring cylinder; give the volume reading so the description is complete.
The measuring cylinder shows 6.3 mL
